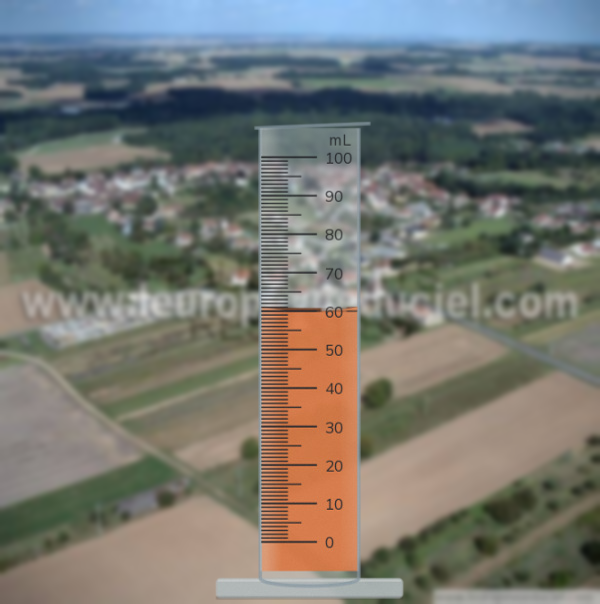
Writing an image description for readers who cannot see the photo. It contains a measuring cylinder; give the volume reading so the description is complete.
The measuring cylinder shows 60 mL
